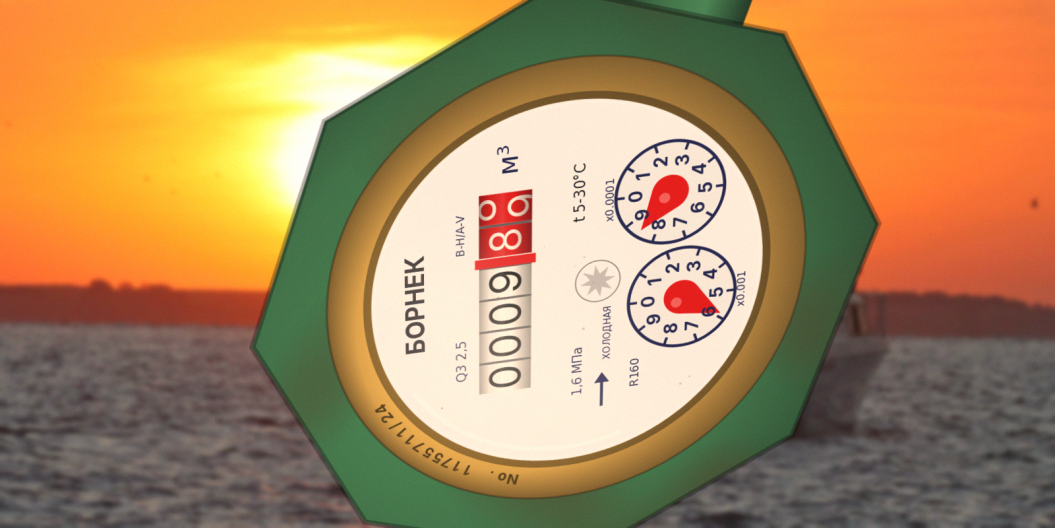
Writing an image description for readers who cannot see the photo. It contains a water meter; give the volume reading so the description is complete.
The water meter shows 9.8858 m³
